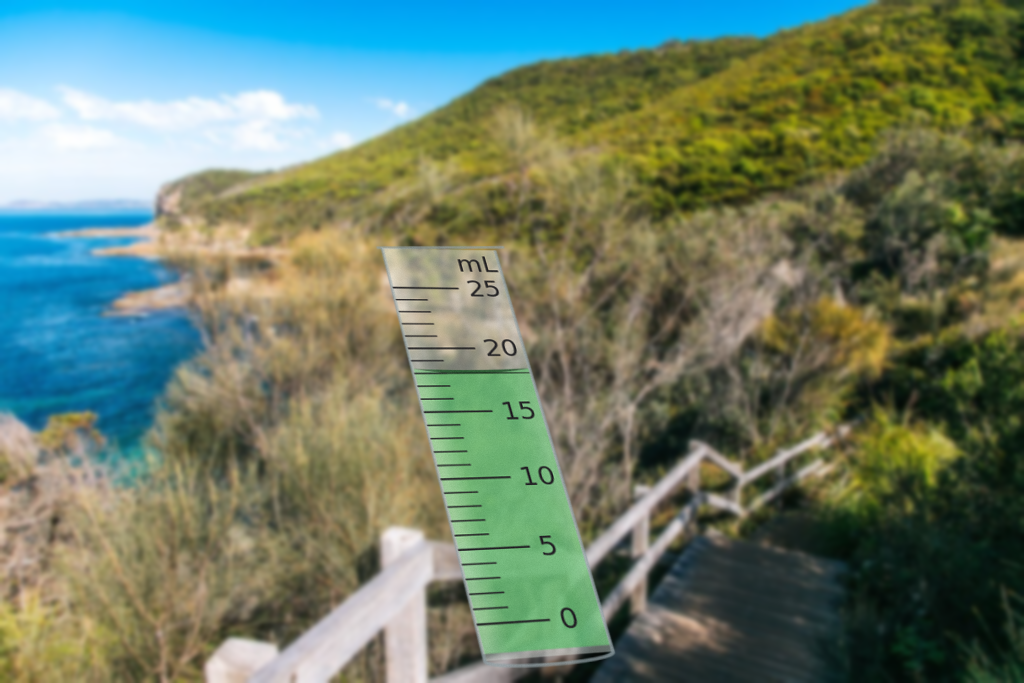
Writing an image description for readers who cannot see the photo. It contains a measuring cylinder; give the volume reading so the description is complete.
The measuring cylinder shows 18 mL
